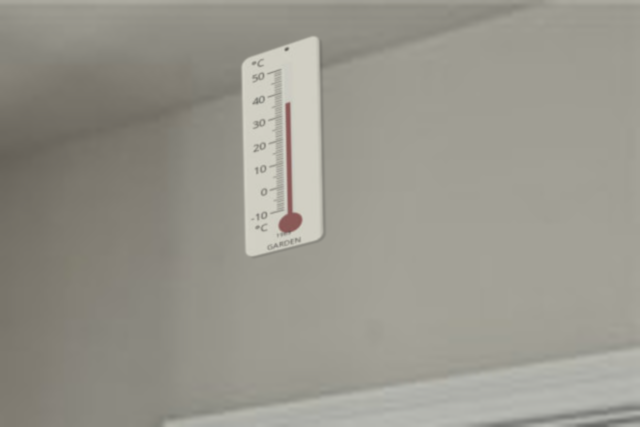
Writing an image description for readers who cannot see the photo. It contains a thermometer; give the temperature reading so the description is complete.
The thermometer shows 35 °C
